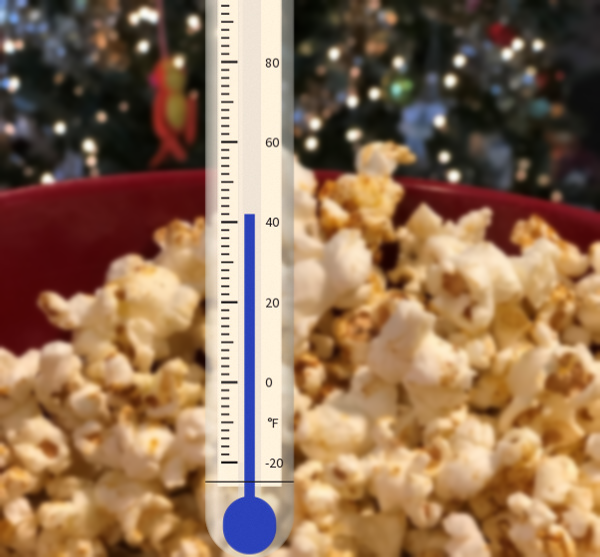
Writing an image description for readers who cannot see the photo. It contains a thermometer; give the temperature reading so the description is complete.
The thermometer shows 42 °F
